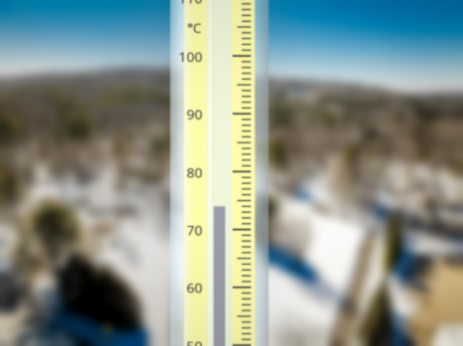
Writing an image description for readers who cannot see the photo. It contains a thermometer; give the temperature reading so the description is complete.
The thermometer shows 74 °C
